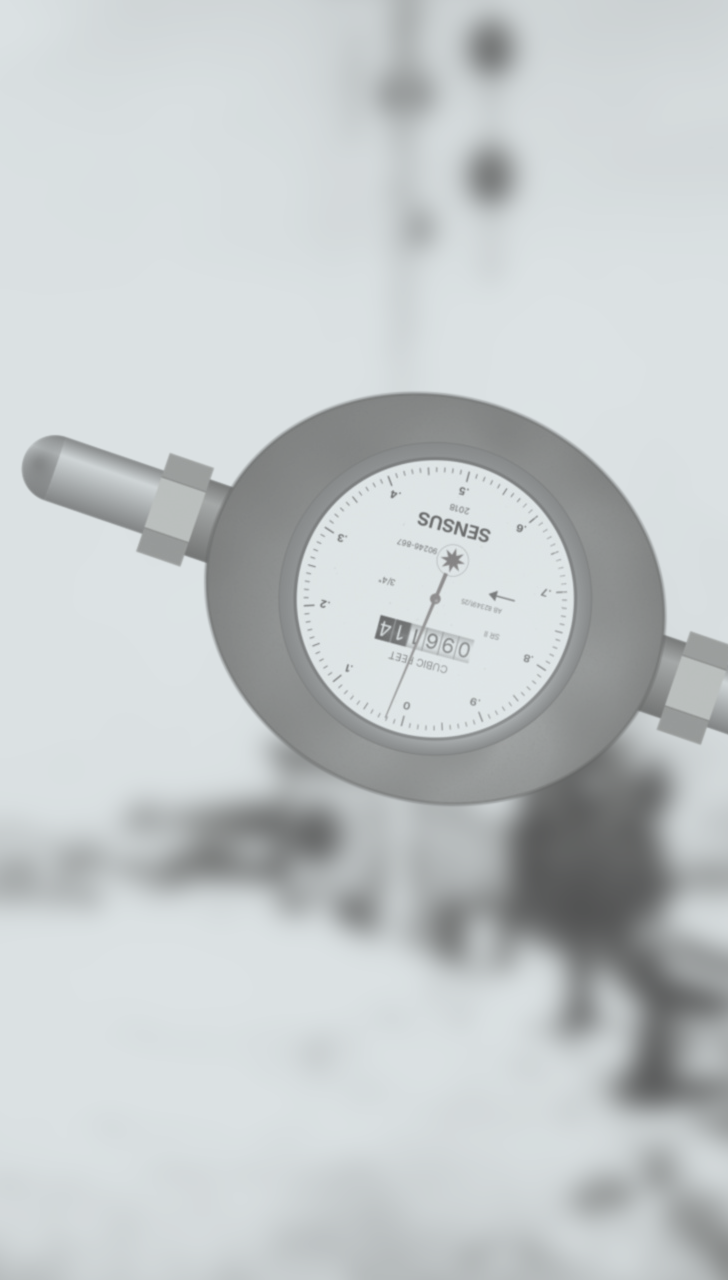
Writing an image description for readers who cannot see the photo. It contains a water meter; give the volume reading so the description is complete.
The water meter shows 96114.02 ft³
